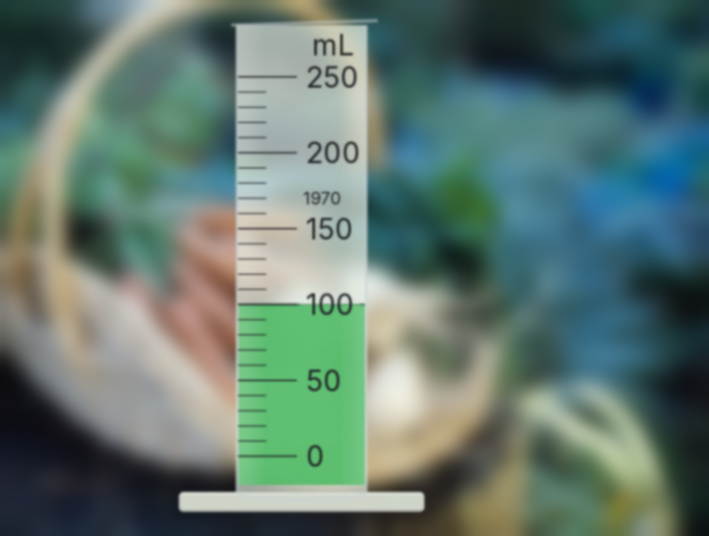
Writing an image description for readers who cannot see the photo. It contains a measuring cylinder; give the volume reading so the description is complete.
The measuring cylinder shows 100 mL
